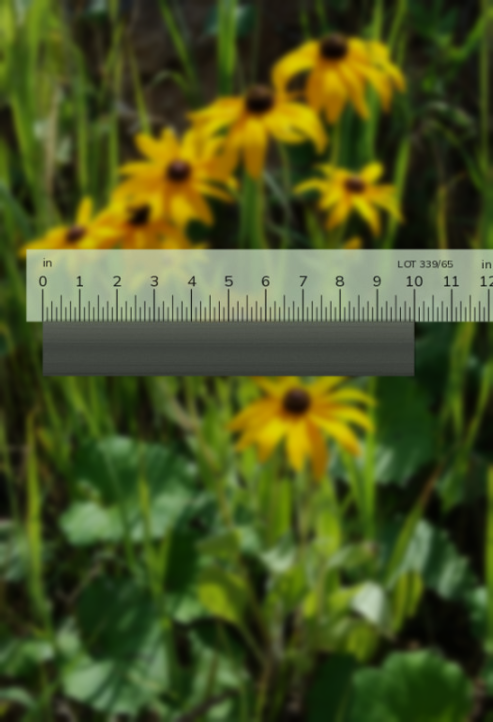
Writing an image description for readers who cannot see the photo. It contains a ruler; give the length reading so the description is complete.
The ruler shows 10 in
